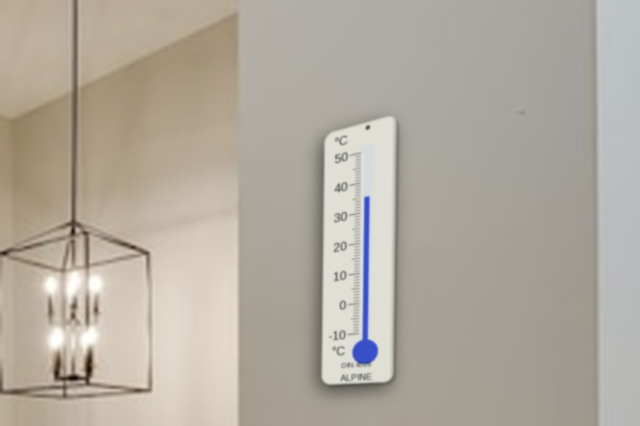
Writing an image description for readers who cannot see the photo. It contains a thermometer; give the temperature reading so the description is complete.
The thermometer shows 35 °C
